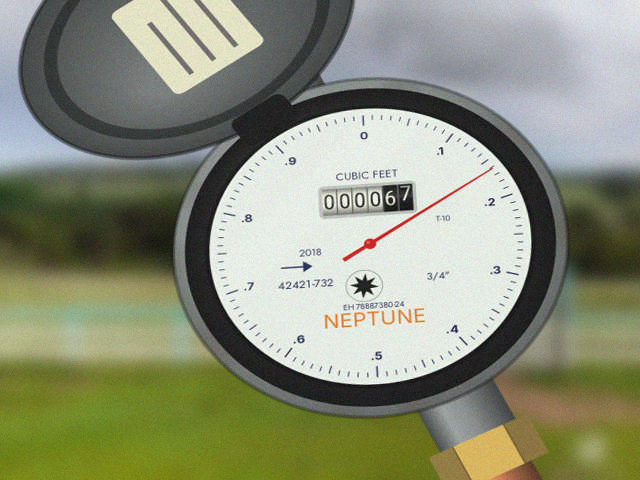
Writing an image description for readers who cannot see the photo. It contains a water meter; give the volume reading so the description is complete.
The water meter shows 67.16 ft³
